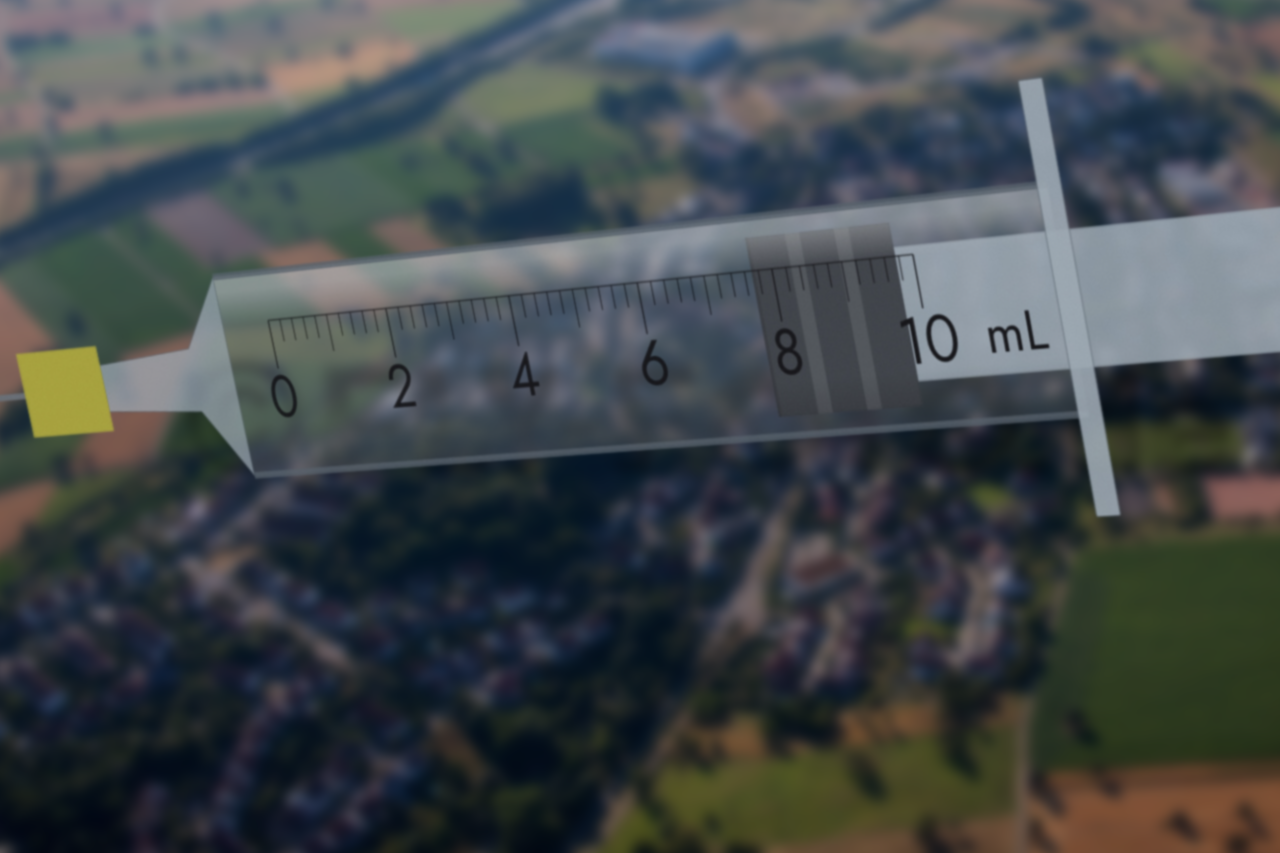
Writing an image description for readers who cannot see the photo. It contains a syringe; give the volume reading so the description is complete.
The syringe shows 7.7 mL
